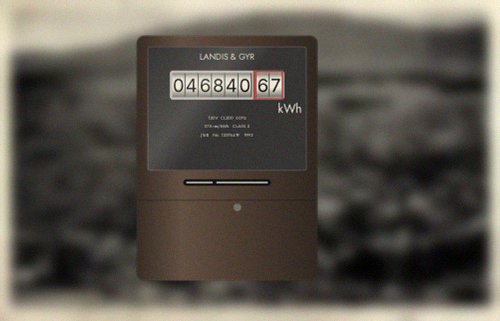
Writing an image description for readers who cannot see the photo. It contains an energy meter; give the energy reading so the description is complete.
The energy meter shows 46840.67 kWh
